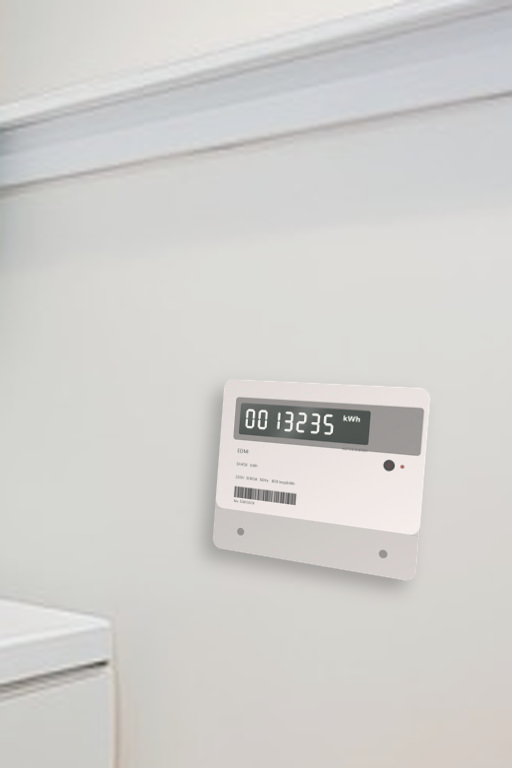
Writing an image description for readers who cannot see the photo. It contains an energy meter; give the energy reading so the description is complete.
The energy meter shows 13235 kWh
